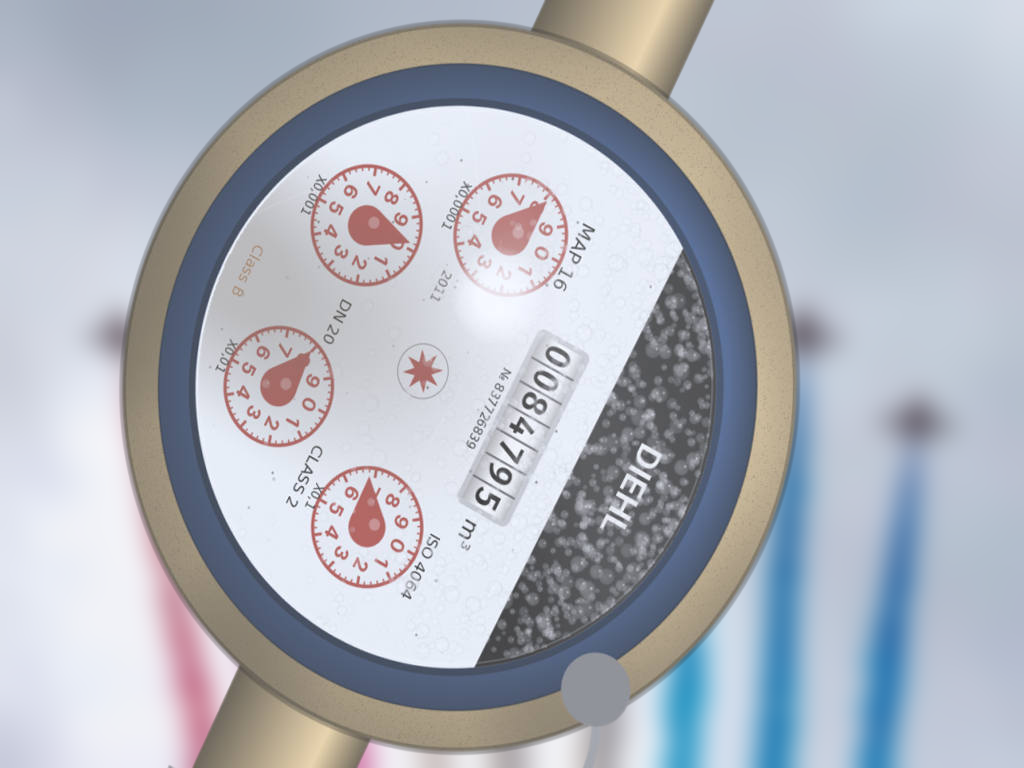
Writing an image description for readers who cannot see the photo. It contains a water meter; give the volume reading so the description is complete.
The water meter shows 84795.6798 m³
